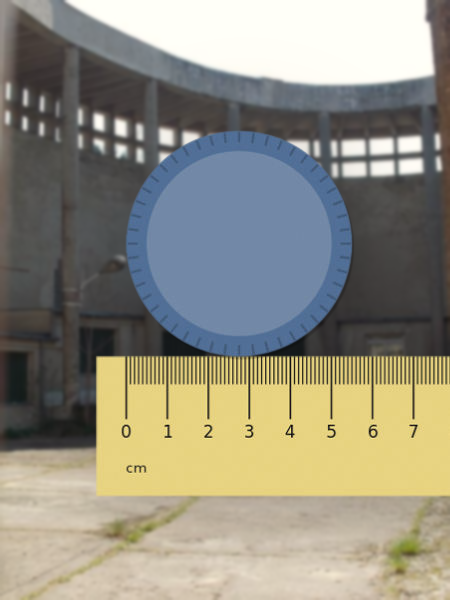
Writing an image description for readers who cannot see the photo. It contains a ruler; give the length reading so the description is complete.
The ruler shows 5.5 cm
